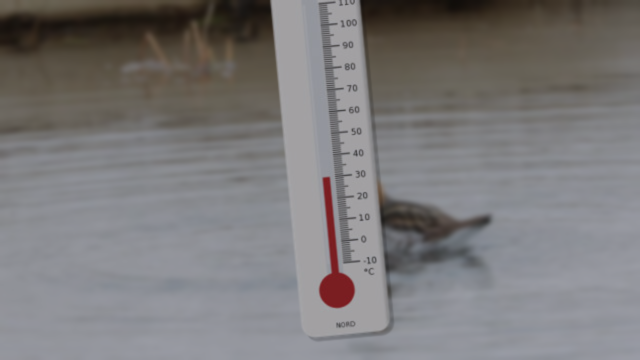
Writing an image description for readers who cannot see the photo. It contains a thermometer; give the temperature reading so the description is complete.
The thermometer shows 30 °C
